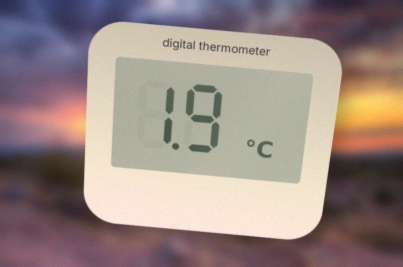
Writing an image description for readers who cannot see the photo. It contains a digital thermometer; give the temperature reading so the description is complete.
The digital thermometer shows 1.9 °C
